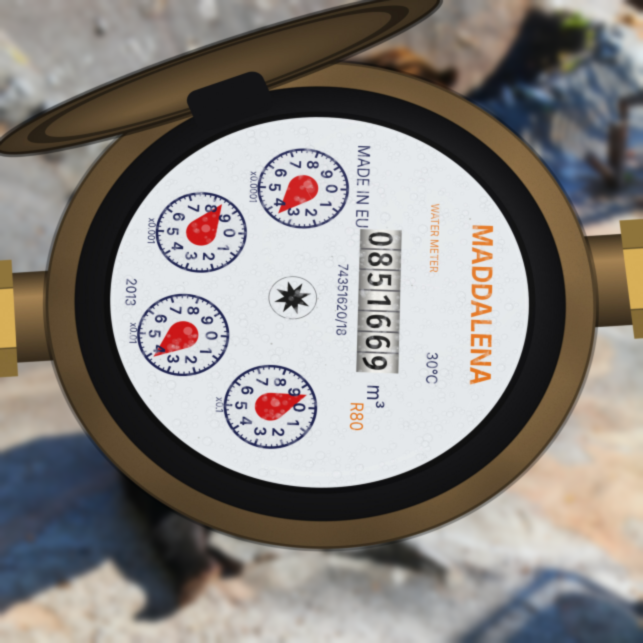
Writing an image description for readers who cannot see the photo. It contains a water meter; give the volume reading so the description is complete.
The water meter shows 851668.9383 m³
